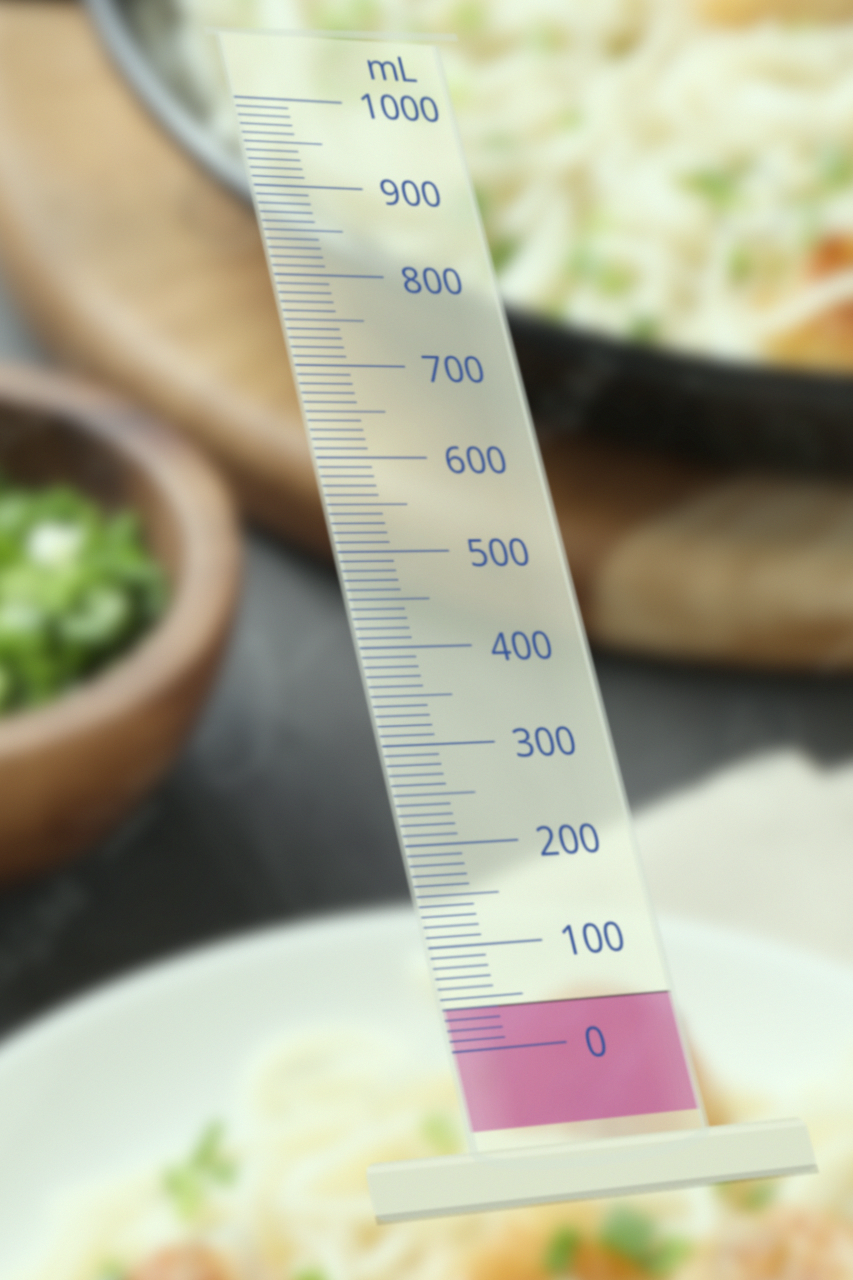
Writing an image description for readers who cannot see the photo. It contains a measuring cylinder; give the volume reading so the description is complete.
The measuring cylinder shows 40 mL
